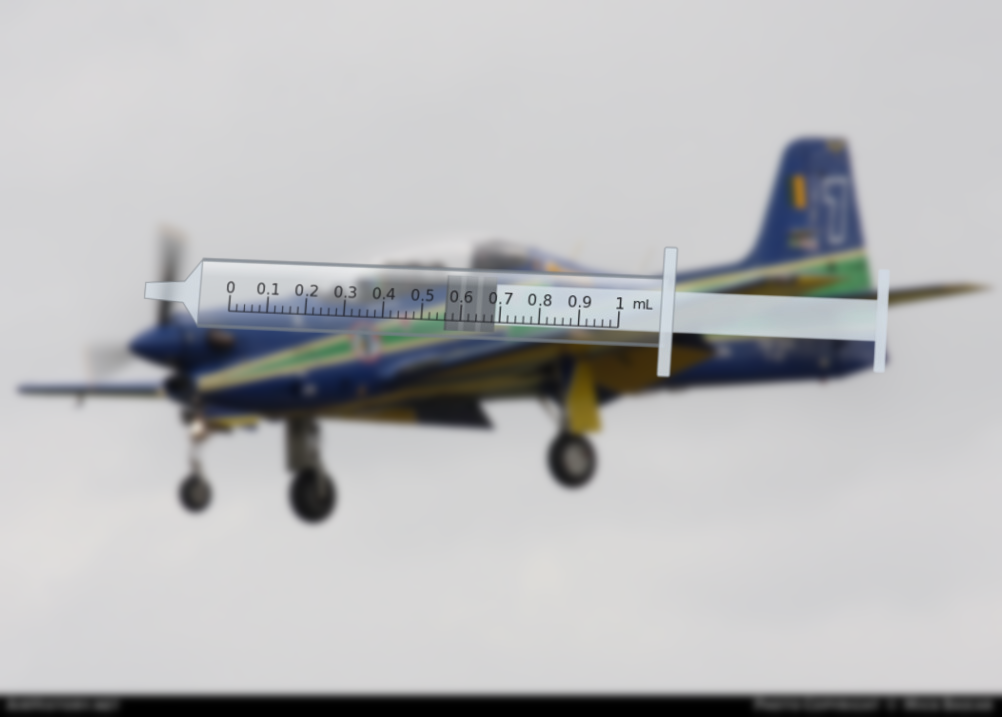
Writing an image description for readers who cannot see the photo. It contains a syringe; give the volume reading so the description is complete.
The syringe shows 0.56 mL
